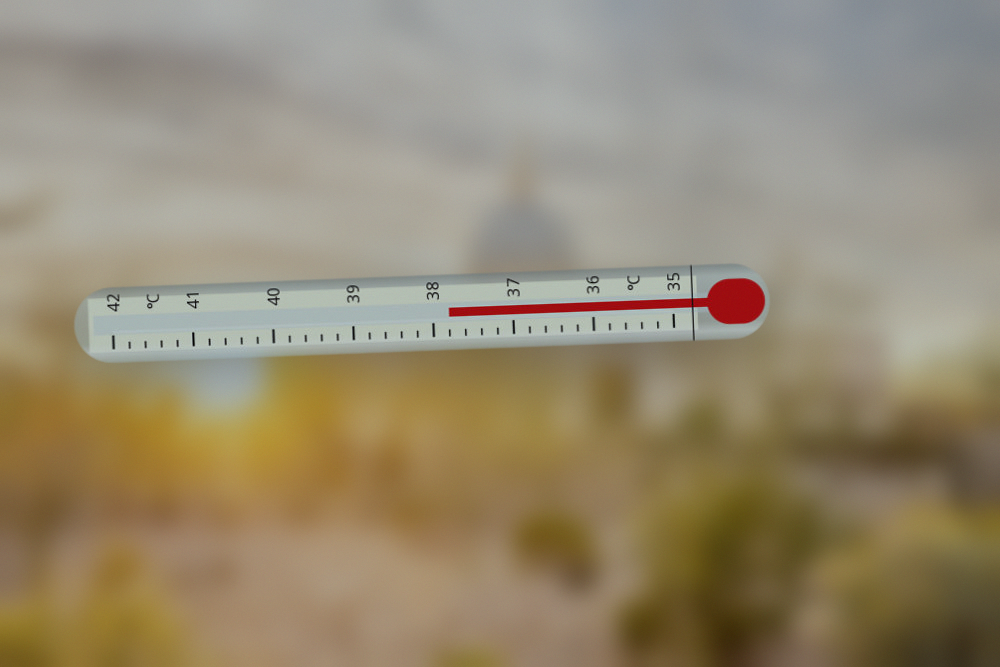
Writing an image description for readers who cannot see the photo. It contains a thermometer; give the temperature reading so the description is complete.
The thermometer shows 37.8 °C
